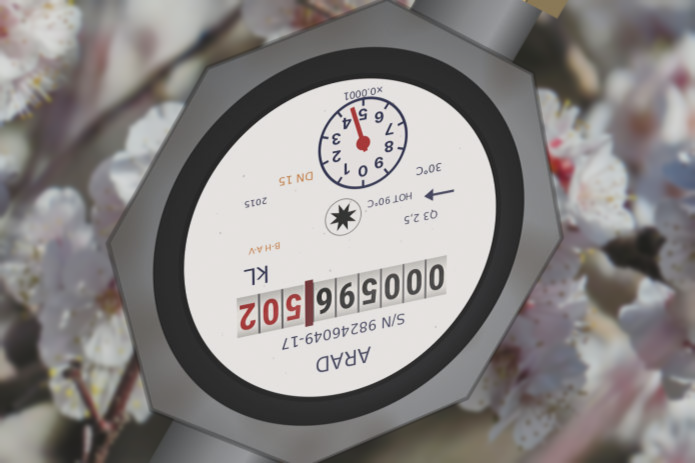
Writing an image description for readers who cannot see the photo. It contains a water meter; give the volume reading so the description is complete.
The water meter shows 596.5024 kL
